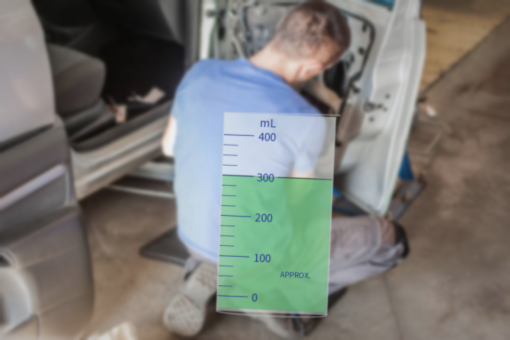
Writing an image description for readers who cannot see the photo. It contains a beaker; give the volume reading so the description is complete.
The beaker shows 300 mL
